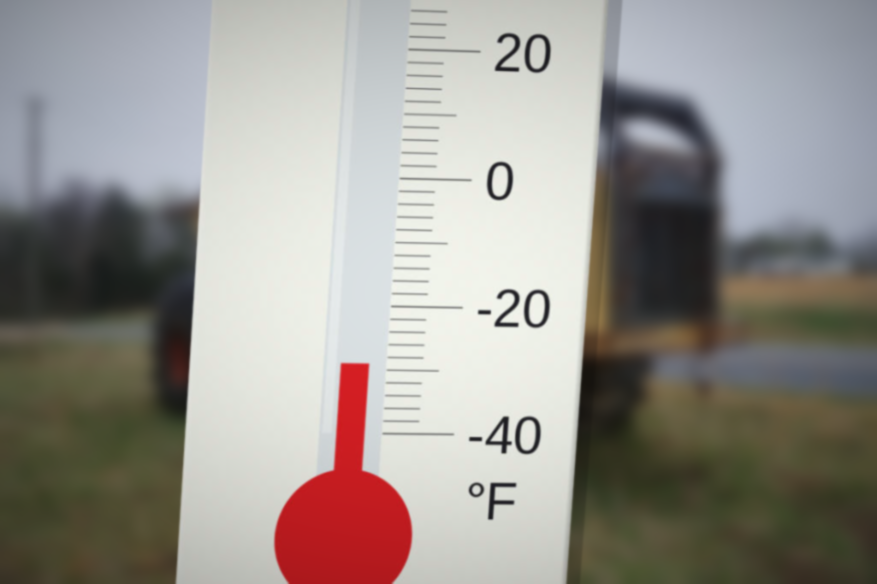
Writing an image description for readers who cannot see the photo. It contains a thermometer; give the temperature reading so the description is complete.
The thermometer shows -29 °F
